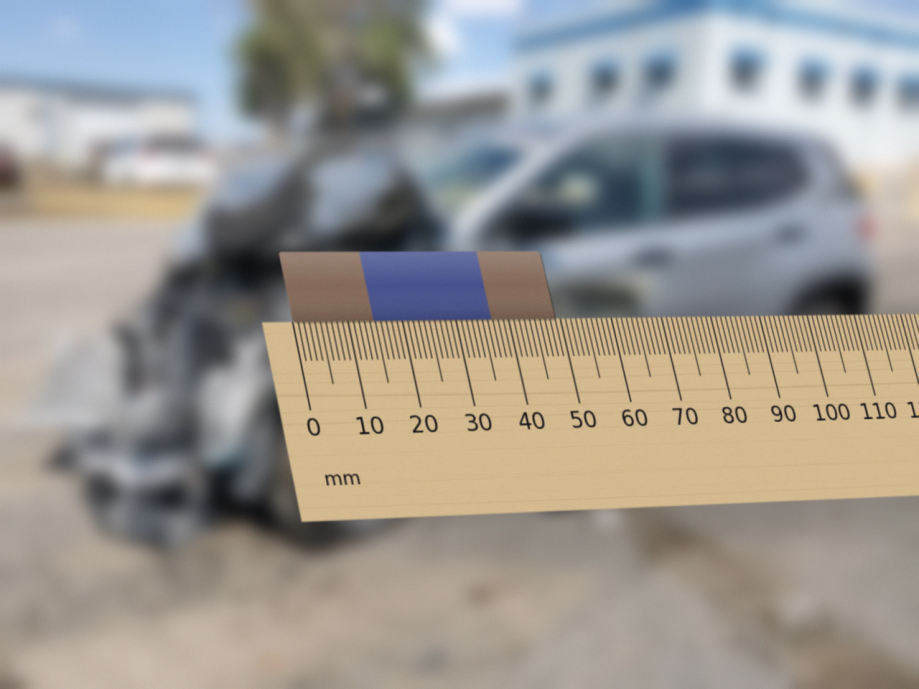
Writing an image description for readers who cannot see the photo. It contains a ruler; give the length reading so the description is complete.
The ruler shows 49 mm
